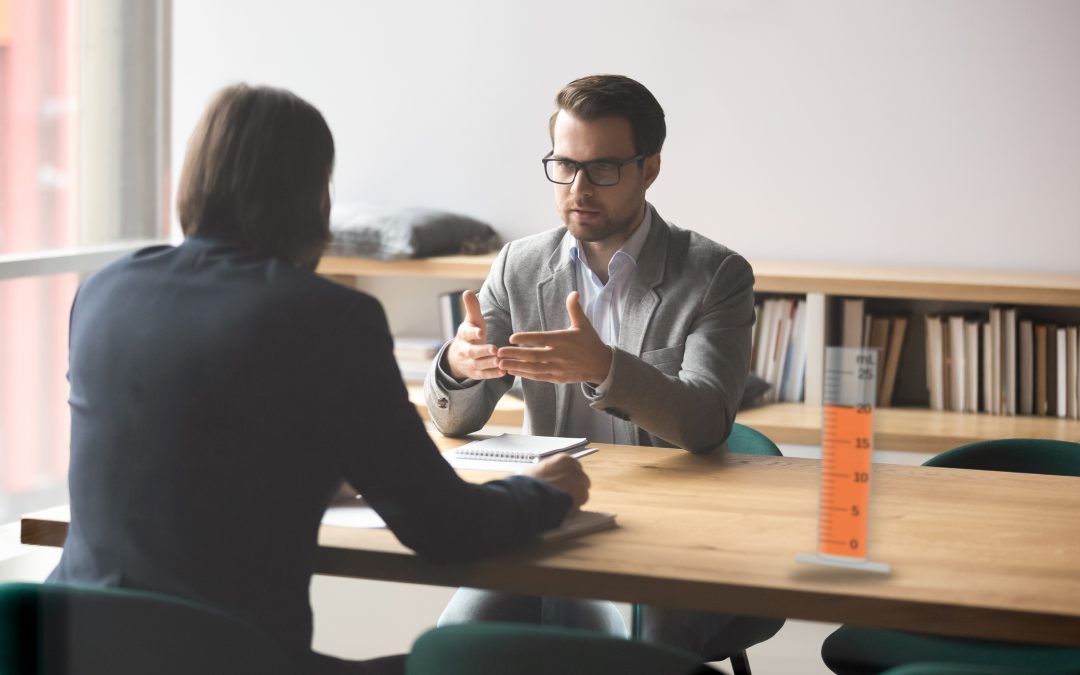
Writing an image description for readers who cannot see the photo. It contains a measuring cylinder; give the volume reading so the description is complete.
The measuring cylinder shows 20 mL
